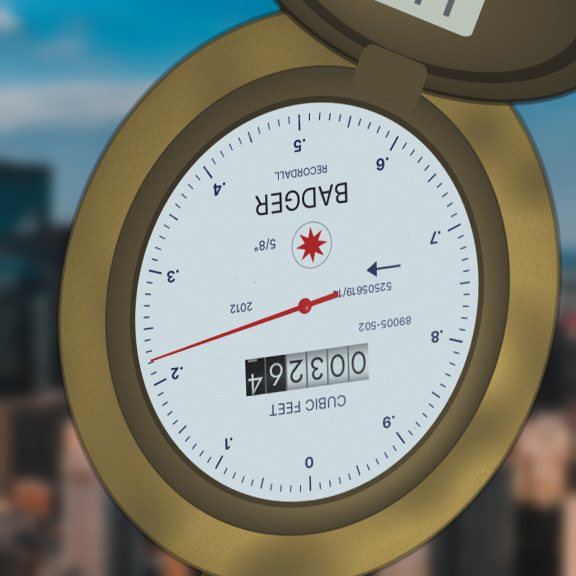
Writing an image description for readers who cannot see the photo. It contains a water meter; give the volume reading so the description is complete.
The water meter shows 3264.22 ft³
